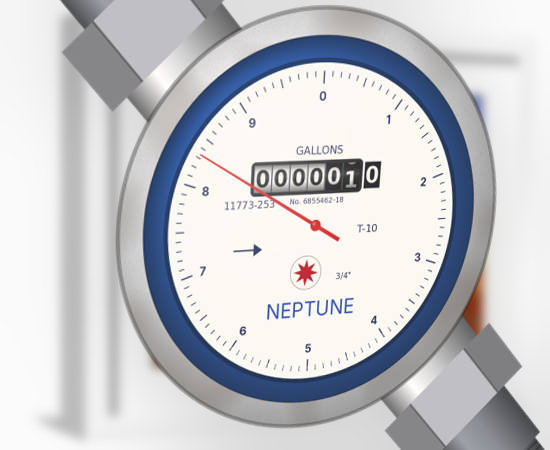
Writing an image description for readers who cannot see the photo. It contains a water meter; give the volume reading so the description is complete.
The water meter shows 8.3 gal
